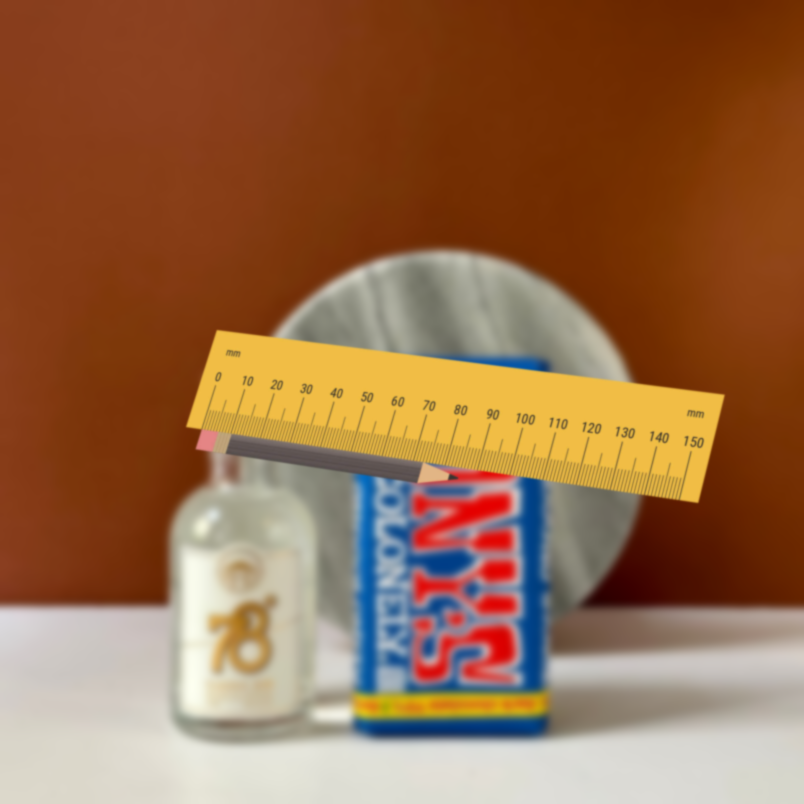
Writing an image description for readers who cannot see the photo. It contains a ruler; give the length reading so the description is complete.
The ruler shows 85 mm
